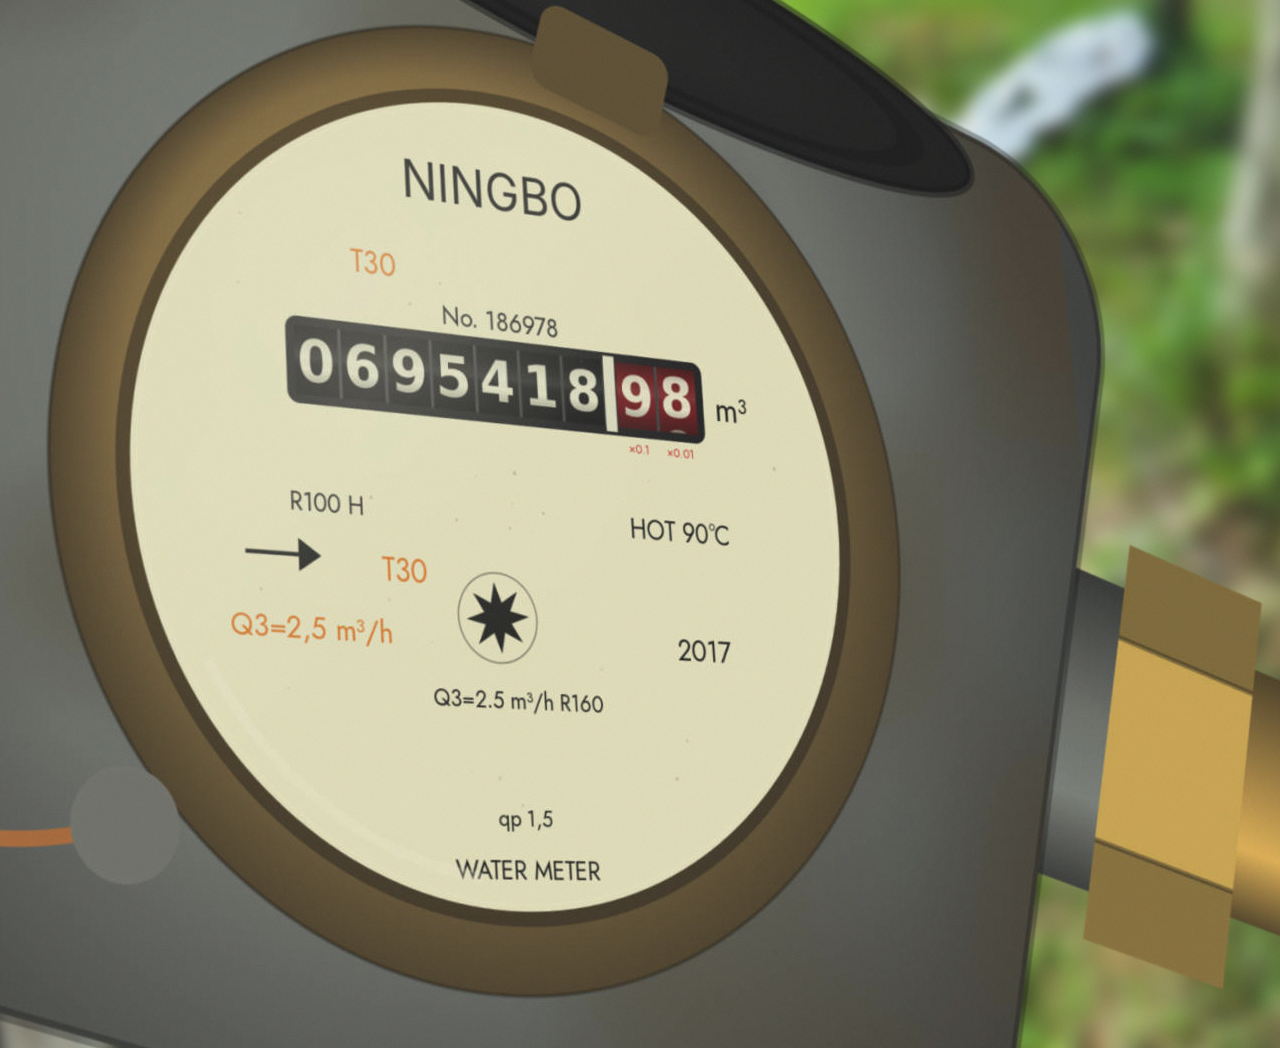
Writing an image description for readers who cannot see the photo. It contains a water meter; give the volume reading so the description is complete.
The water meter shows 695418.98 m³
